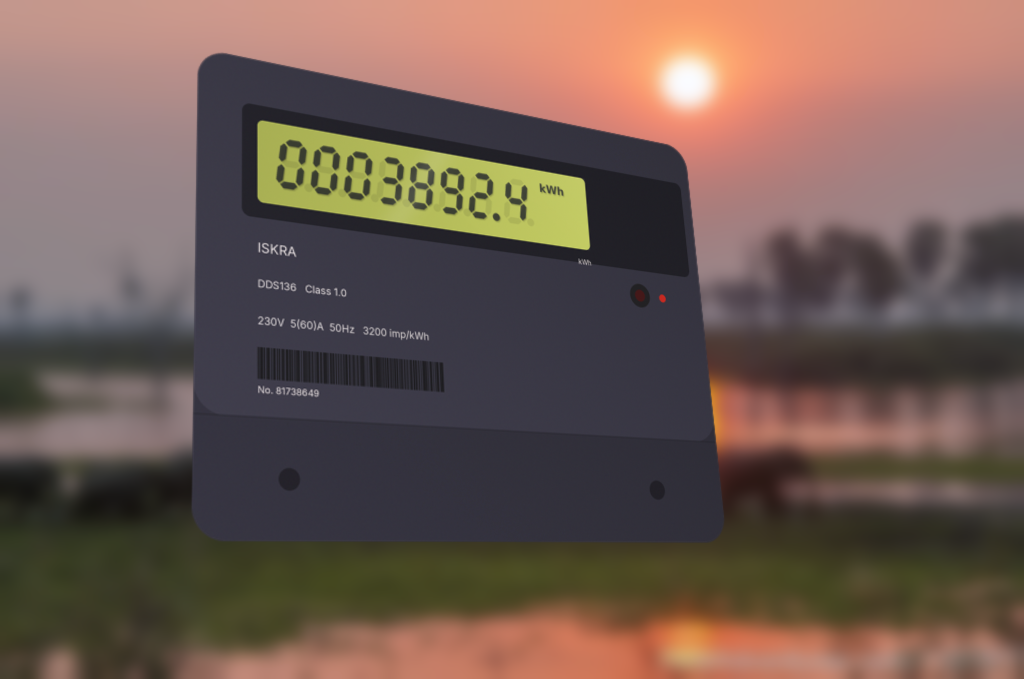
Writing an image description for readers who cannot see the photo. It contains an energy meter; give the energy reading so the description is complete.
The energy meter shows 3892.4 kWh
